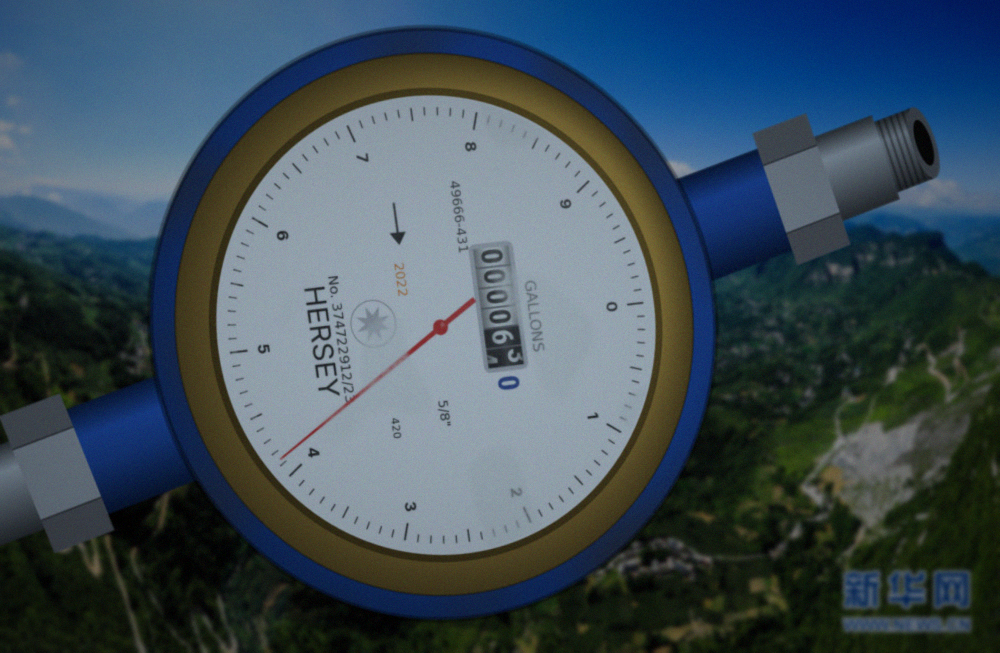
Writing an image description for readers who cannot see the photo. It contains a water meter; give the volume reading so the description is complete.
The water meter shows 634.1 gal
